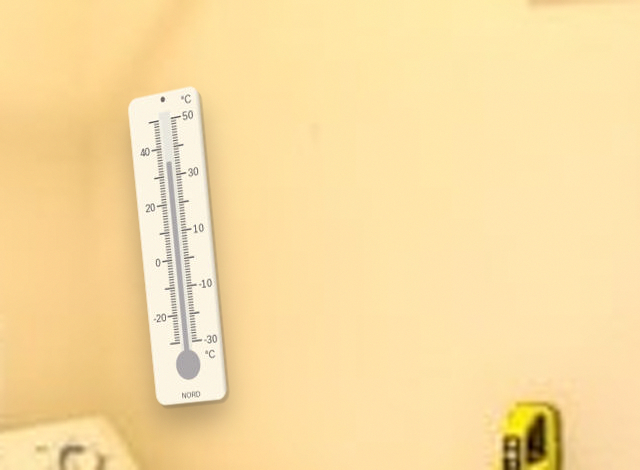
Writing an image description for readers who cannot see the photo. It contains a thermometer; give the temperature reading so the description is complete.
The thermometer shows 35 °C
